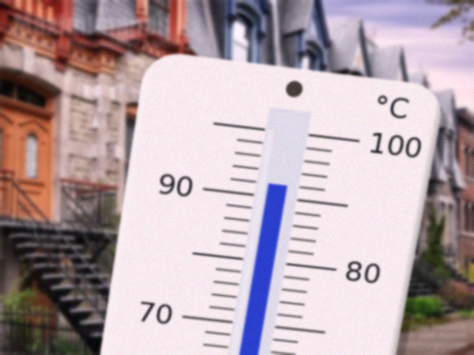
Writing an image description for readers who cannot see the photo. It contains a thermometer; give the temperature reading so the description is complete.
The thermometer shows 92 °C
